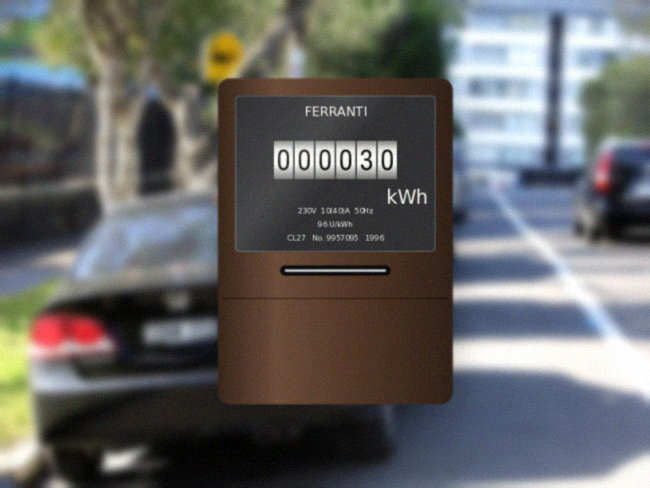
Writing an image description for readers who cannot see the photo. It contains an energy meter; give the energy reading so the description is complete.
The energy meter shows 30 kWh
